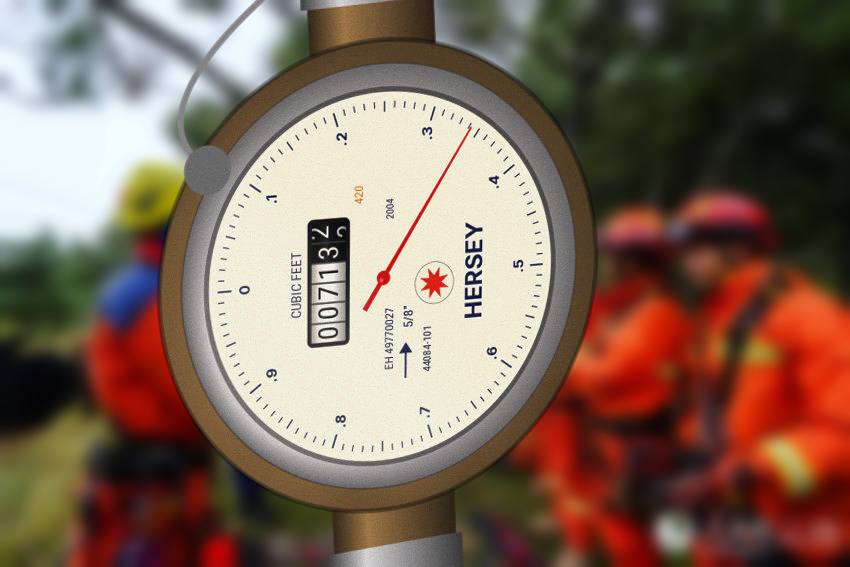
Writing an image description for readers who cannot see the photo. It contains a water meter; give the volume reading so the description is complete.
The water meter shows 7132.34 ft³
